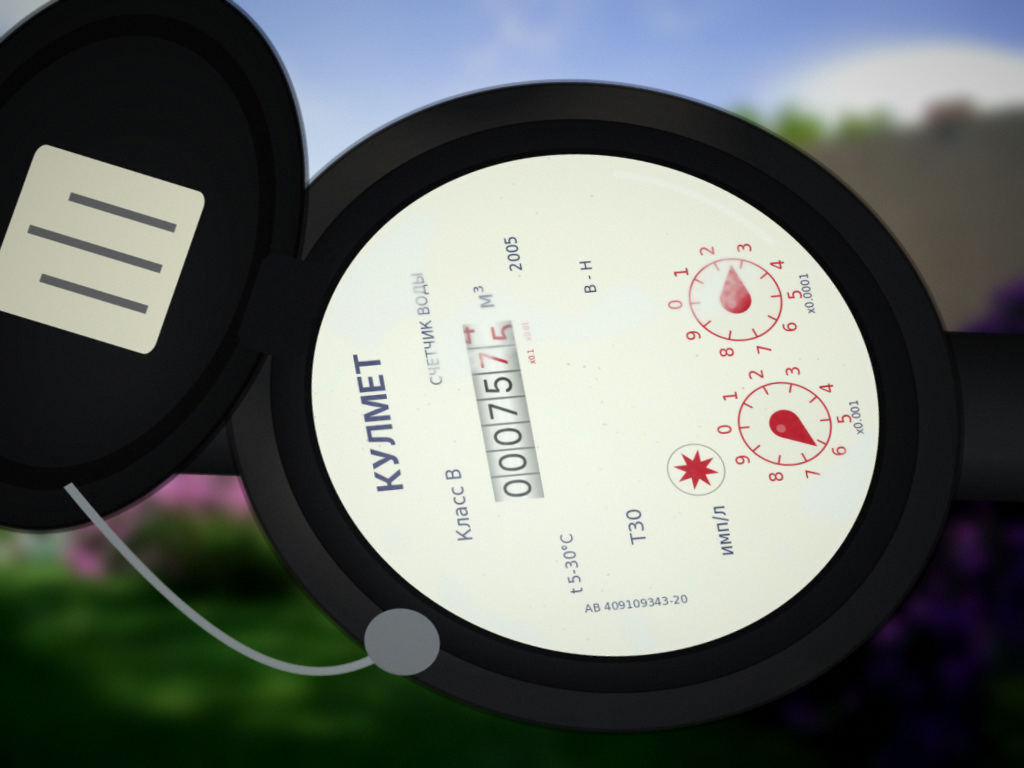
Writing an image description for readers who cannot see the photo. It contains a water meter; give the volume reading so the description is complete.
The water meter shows 75.7462 m³
